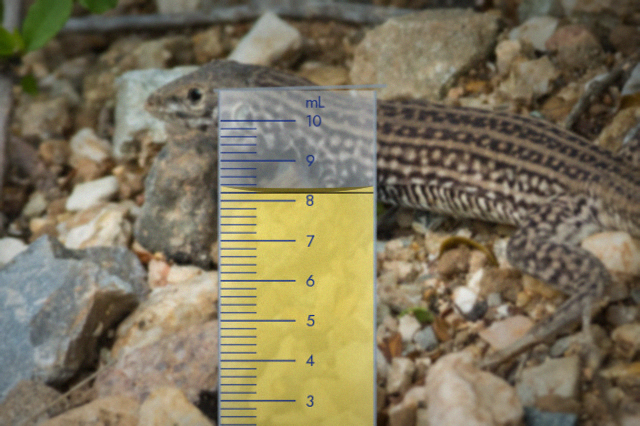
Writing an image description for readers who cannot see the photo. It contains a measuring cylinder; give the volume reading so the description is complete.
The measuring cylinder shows 8.2 mL
